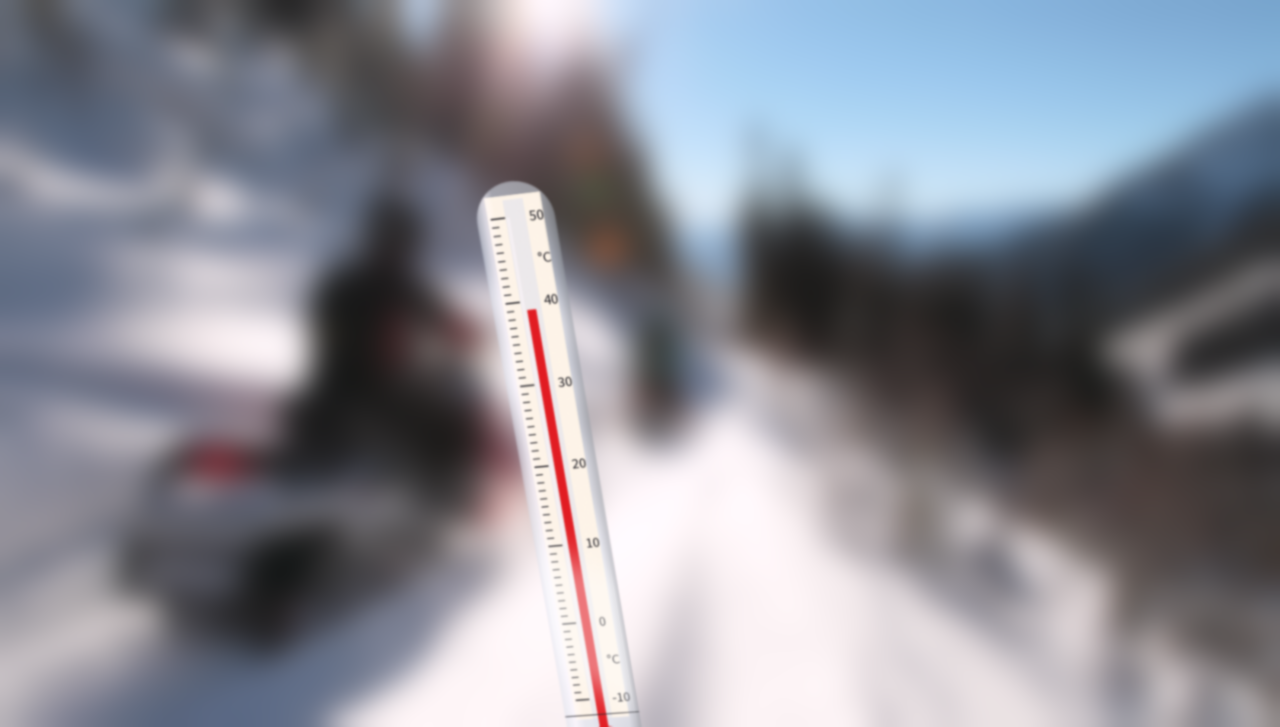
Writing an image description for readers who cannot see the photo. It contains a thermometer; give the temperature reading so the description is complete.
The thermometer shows 39 °C
